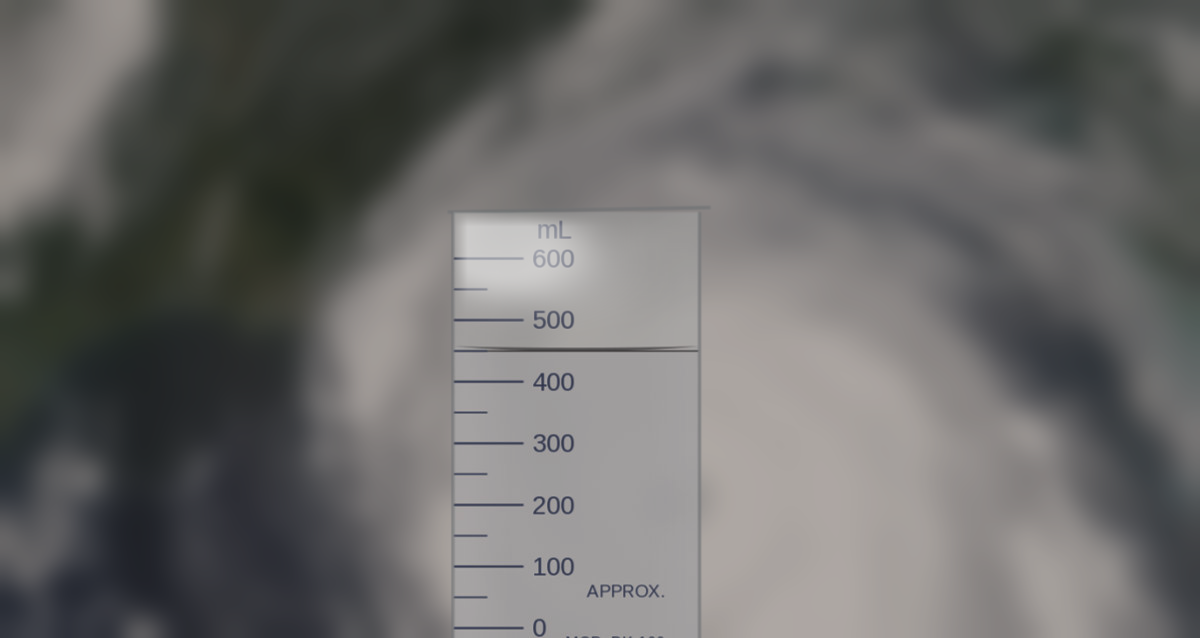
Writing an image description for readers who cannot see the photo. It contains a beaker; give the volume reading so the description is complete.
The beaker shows 450 mL
